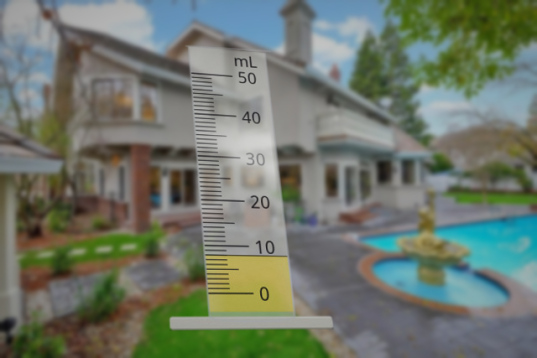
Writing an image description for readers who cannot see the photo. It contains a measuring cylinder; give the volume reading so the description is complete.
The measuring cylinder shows 8 mL
